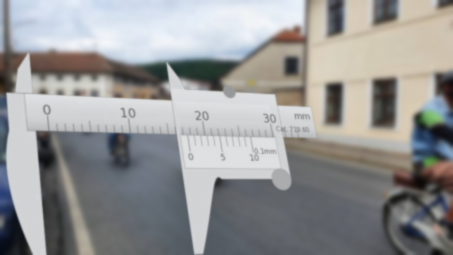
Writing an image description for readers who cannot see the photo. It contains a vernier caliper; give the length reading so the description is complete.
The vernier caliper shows 17.6 mm
